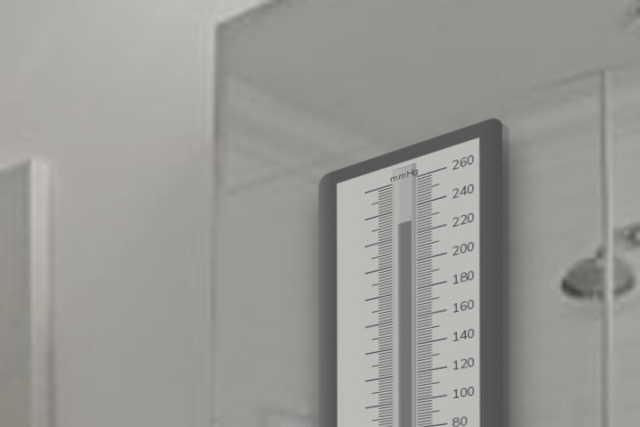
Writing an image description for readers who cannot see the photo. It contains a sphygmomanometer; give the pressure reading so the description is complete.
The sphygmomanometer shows 230 mmHg
